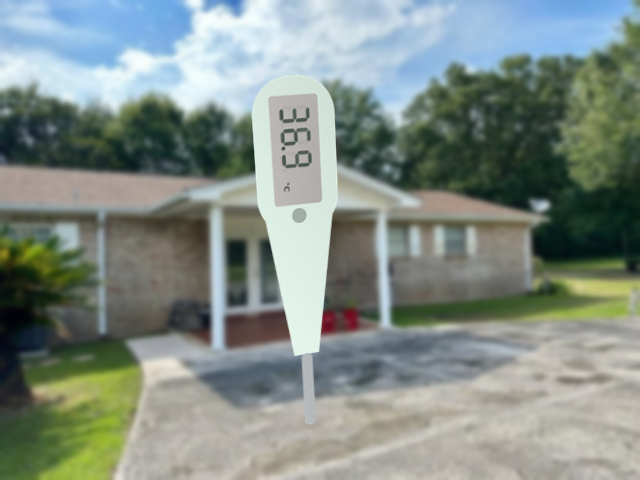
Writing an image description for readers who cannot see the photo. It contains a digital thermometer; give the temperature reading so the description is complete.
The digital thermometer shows 36.9 °C
